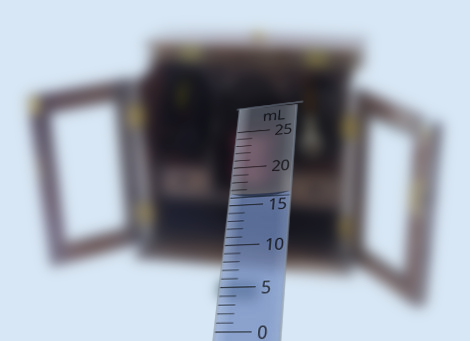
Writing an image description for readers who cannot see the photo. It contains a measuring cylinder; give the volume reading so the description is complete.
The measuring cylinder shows 16 mL
